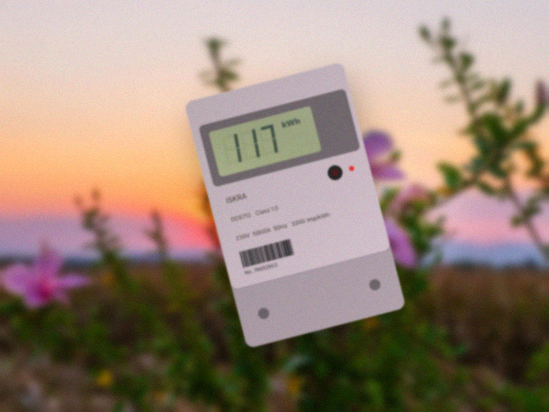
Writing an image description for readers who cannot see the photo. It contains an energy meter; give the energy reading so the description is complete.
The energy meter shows 117 kWh
